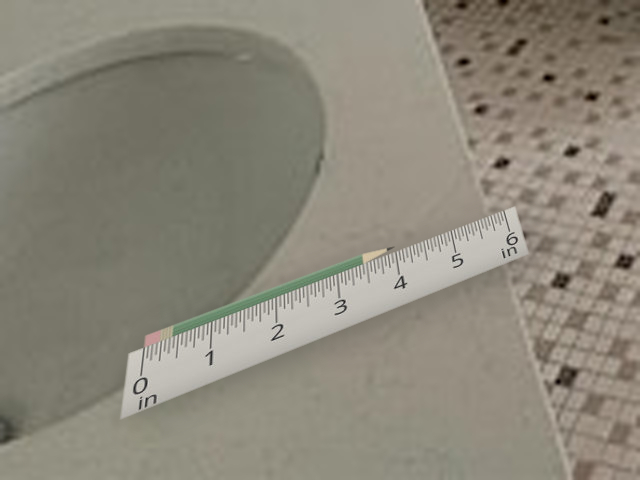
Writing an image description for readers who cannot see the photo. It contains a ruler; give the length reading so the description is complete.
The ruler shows 4 in
